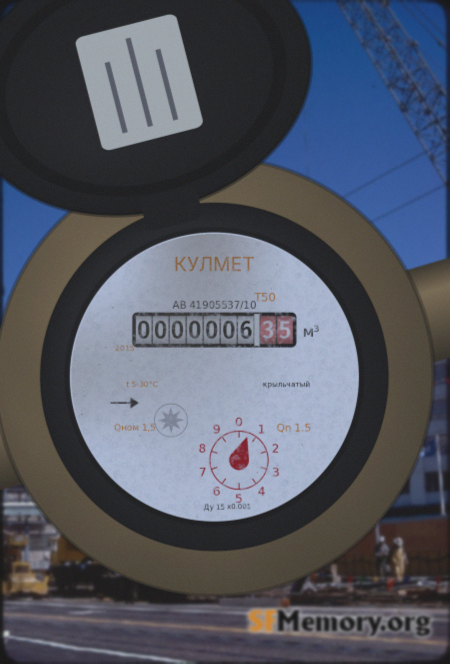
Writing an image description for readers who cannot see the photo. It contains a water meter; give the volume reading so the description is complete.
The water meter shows 6.350 m³
